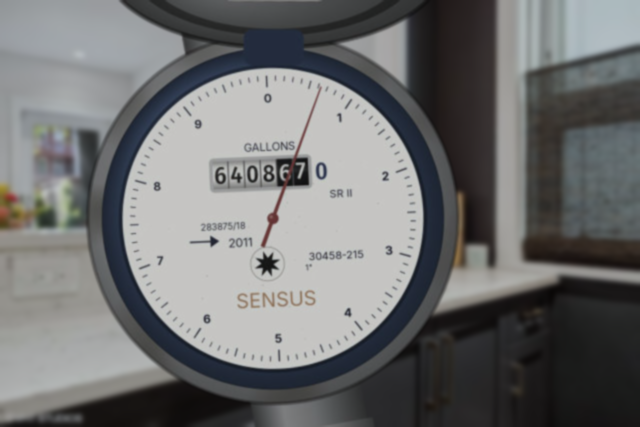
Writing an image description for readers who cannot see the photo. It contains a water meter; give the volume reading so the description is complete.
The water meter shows 6408670.6 gal
